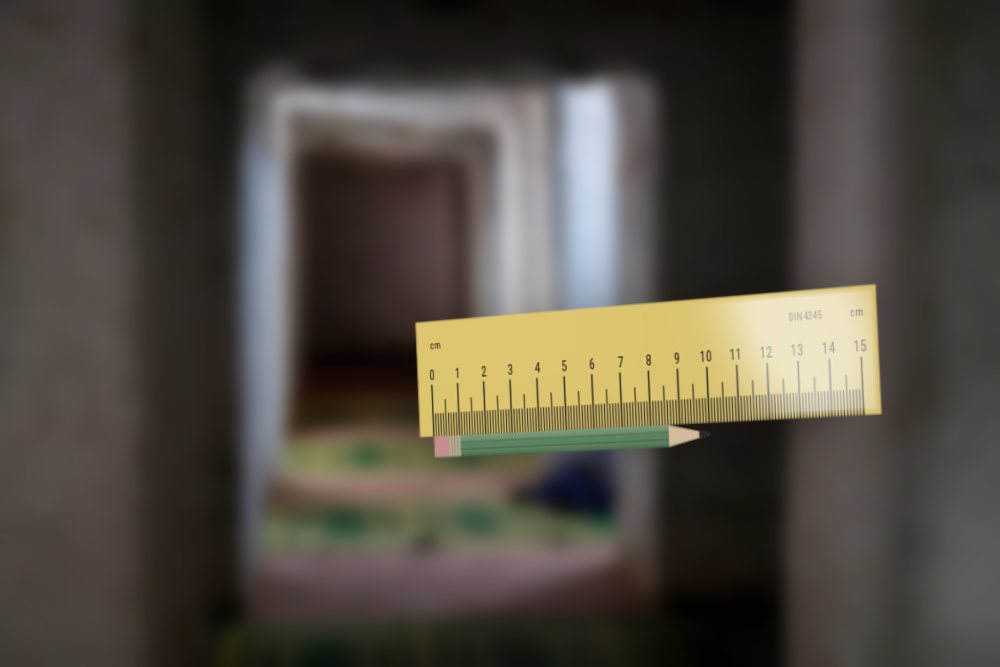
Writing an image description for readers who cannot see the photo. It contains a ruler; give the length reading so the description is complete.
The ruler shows 10 cm
